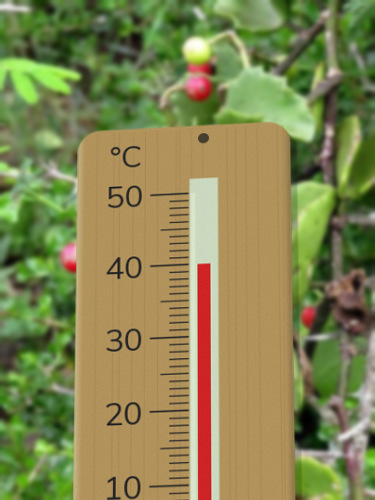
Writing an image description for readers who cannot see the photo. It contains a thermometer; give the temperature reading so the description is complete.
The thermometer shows 40 °C
